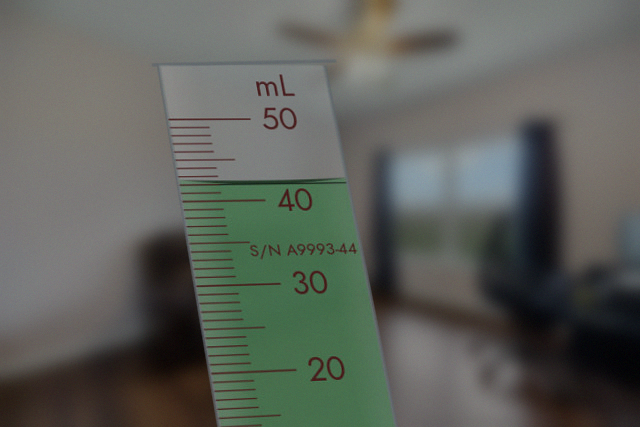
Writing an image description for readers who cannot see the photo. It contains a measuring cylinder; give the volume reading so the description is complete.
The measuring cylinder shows 42 mL
